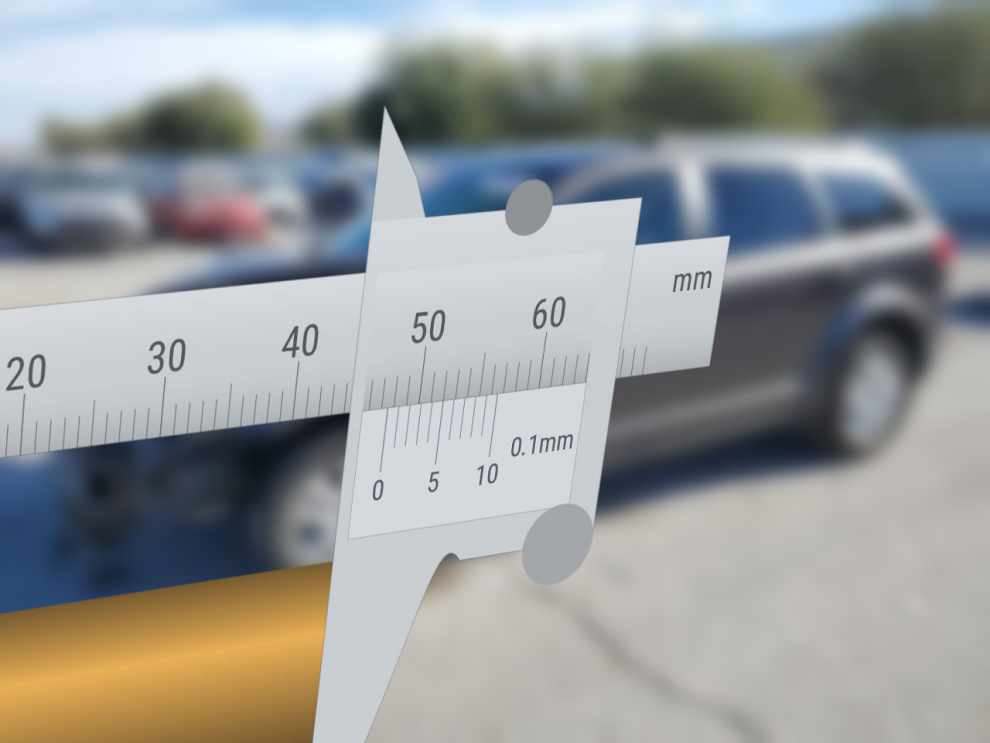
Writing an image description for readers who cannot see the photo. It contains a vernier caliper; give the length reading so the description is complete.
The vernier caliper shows 47.5 mm
